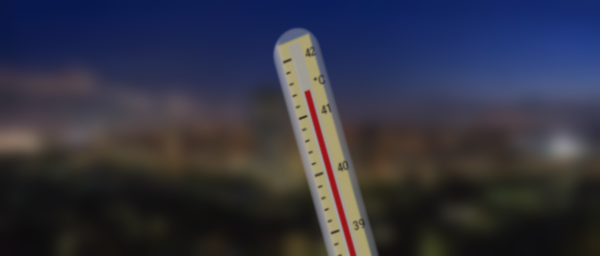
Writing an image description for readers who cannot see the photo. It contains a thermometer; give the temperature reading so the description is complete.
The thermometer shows 41.4 °C
